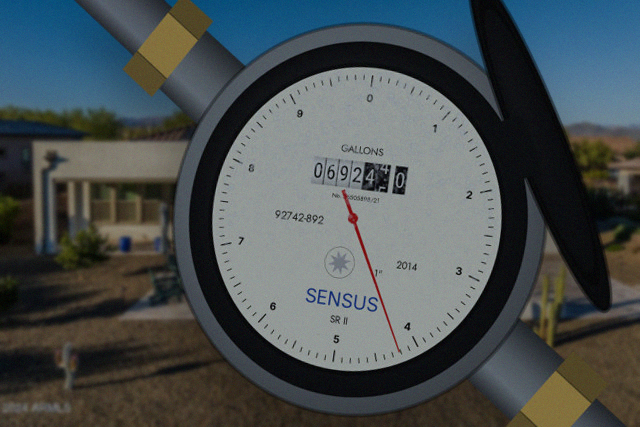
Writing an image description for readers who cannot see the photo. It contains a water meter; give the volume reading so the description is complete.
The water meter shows 692444.2 gal
